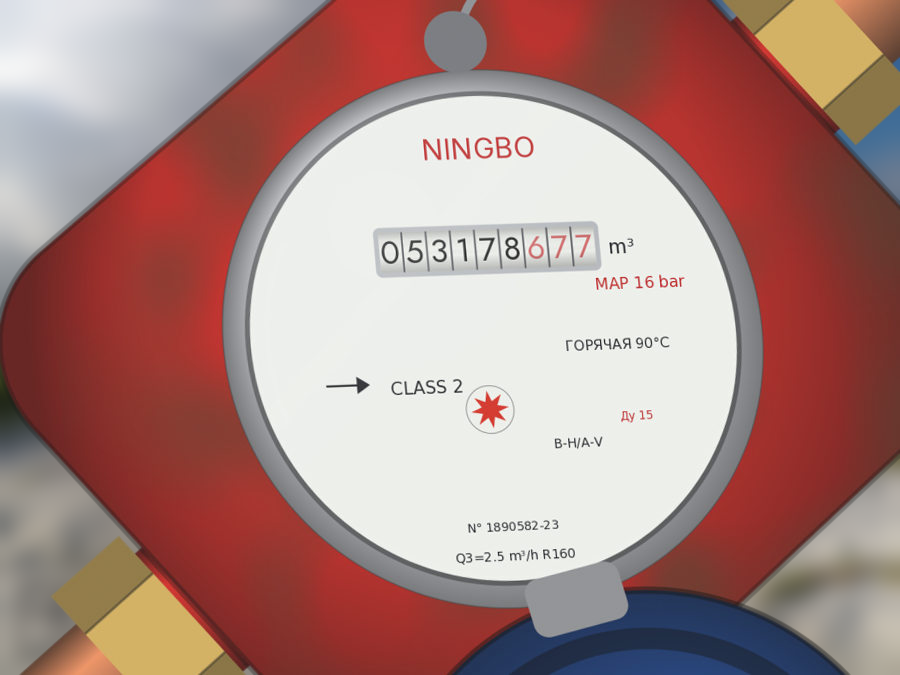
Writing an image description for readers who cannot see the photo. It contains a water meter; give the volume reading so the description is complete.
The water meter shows 53178.677 m³
